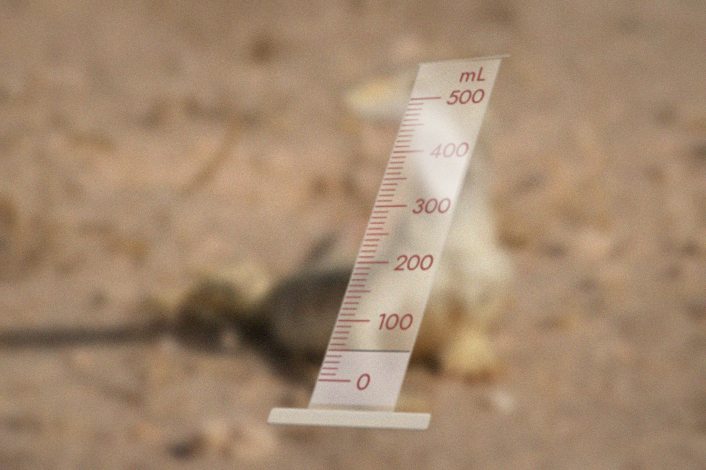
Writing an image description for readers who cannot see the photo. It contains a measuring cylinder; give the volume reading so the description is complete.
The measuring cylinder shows 50 mL
